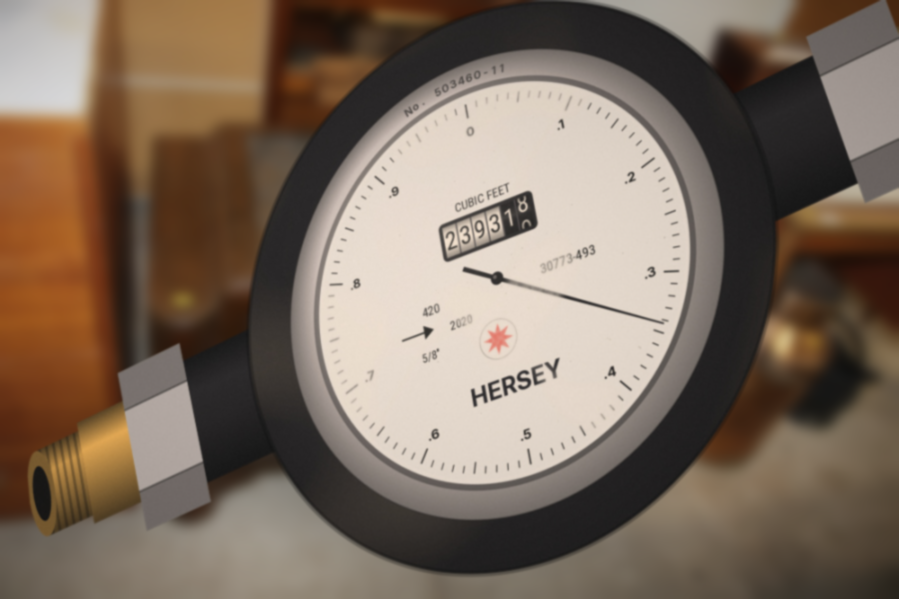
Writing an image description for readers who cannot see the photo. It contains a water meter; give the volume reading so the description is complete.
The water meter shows 239318.34 ft³
